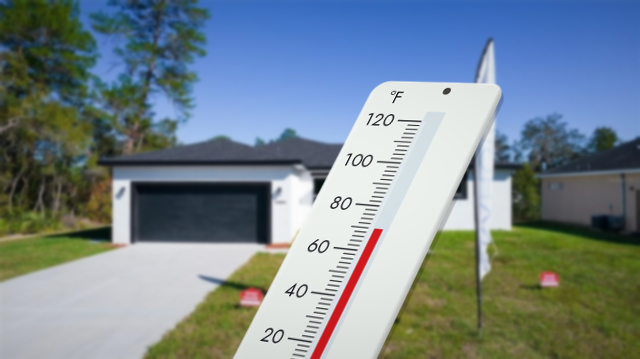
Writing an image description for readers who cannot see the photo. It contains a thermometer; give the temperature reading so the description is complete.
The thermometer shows 70 °F
